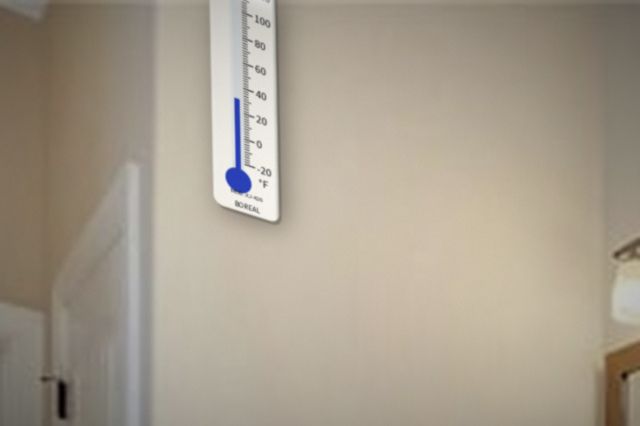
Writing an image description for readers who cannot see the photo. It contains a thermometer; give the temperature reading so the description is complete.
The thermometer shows 30 °F
